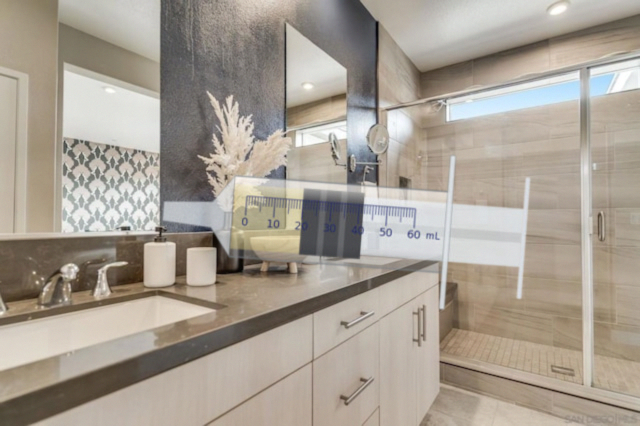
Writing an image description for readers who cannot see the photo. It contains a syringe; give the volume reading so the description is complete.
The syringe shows 20 mL
